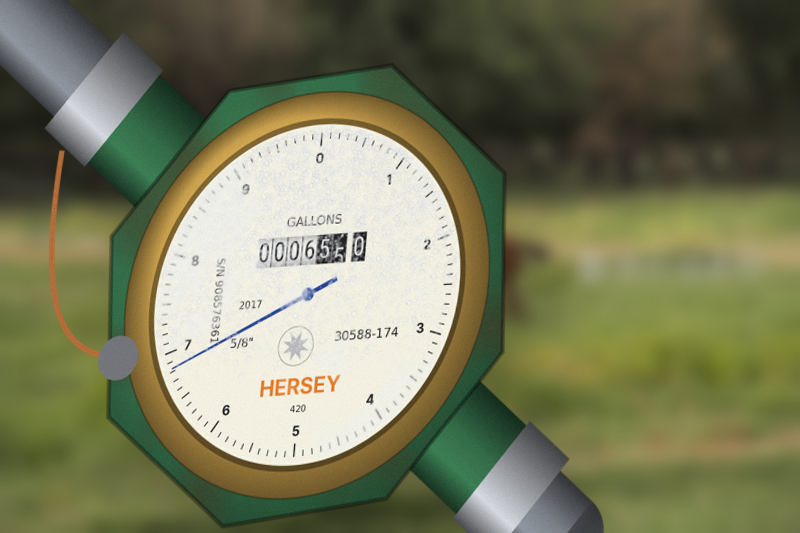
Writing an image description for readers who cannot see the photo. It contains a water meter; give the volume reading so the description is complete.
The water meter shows 6546.8 gal
